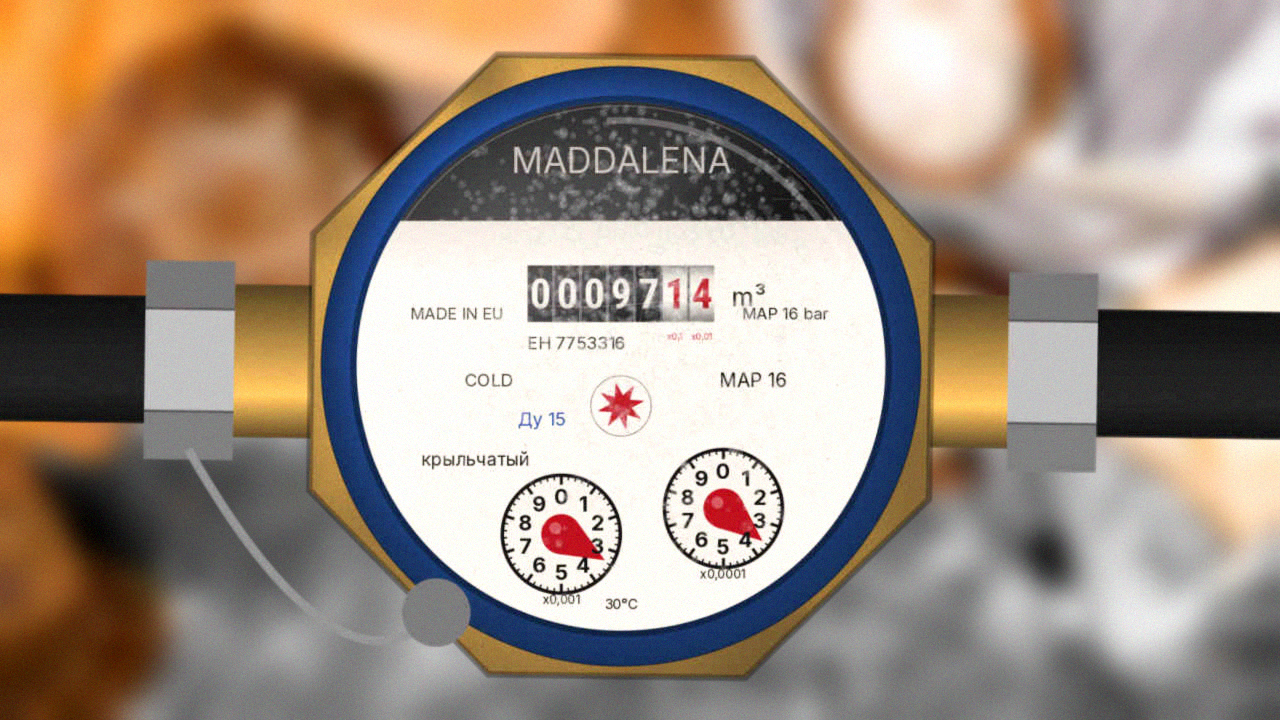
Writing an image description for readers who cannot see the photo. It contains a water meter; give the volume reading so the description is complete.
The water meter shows 97.1433 m³
